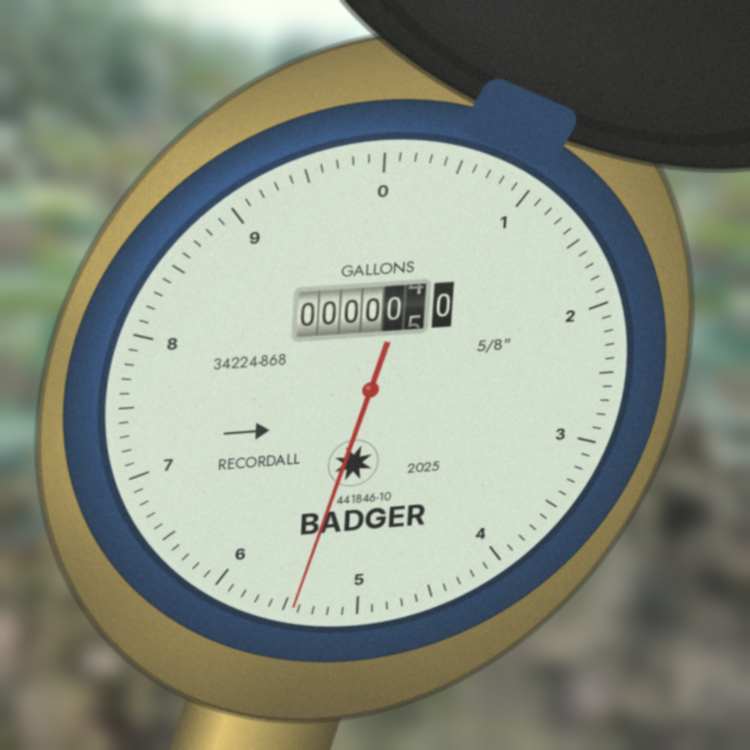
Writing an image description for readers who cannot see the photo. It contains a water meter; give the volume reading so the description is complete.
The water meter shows 45.4 gal
